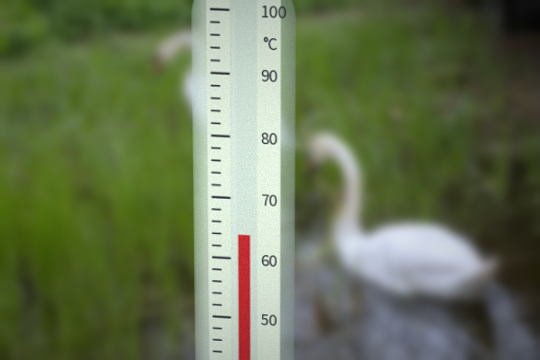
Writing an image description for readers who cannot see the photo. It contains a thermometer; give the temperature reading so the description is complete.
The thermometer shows 64 °C
